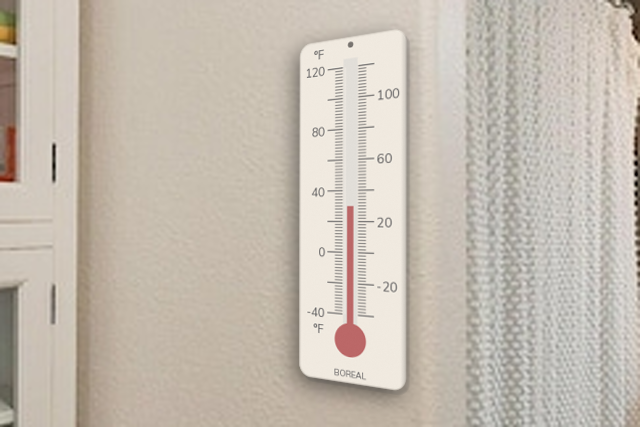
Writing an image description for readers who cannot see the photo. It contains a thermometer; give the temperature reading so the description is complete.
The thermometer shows 30 °F
